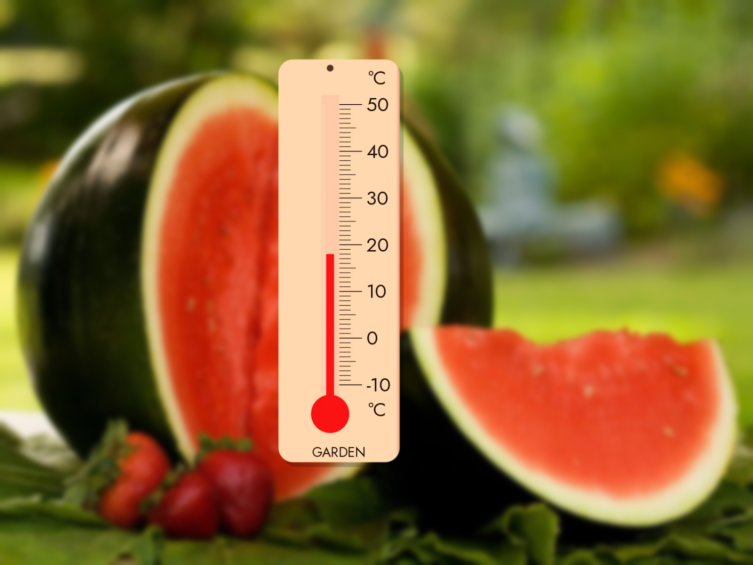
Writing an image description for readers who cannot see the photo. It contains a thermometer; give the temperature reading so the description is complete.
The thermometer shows 18 °C
